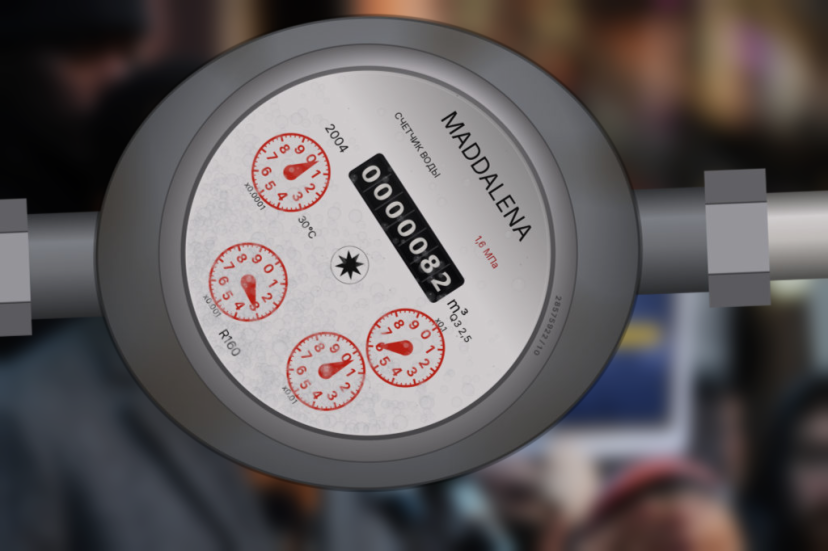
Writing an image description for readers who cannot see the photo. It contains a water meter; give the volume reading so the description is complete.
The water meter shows 82.6030 m³
